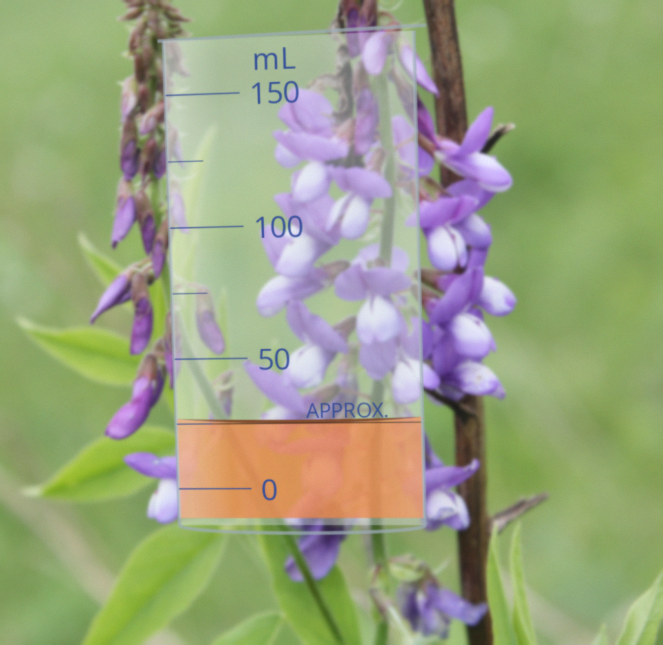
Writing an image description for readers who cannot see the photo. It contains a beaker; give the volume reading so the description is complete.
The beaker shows 25 mL
